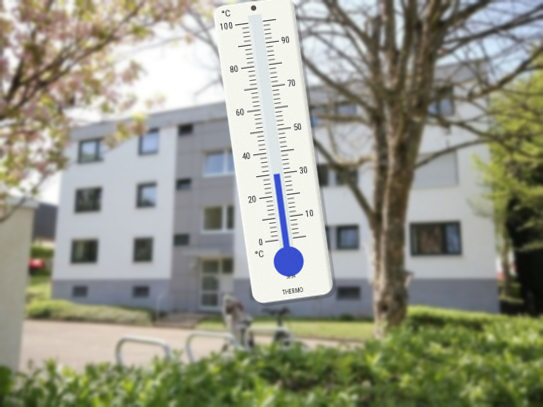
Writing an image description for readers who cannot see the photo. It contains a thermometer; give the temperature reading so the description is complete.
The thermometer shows 30 °C
